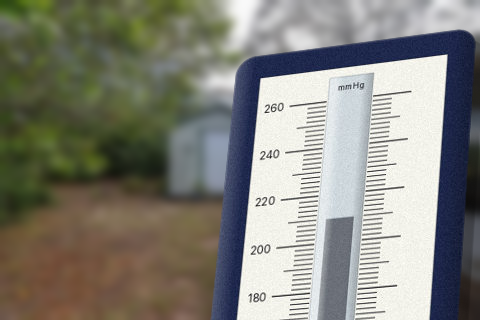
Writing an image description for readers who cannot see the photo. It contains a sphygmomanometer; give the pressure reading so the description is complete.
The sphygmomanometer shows 210 mmHg
